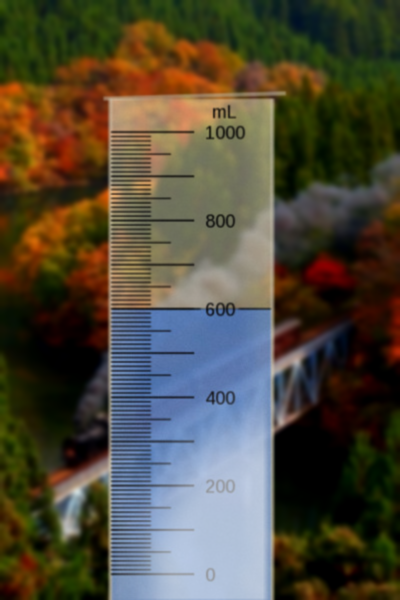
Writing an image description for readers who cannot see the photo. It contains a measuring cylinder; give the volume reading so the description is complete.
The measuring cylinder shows 600 mL
